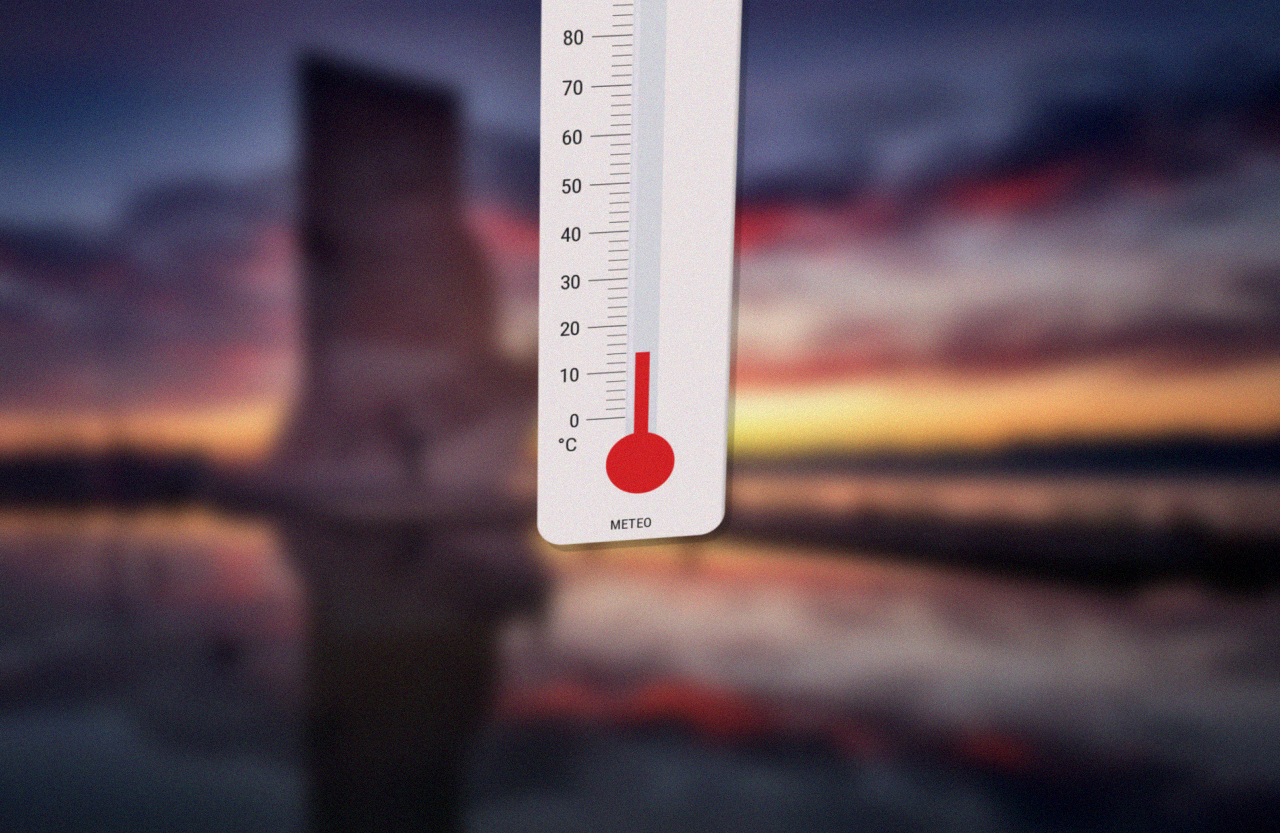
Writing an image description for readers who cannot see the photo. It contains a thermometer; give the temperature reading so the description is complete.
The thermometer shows 14 °C
